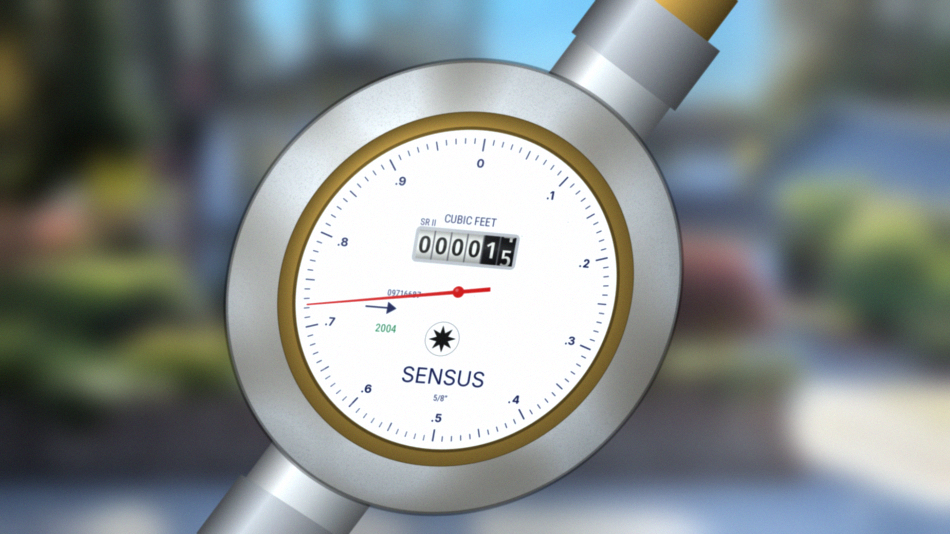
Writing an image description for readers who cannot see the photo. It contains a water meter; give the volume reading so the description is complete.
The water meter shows 14.72 ft³
